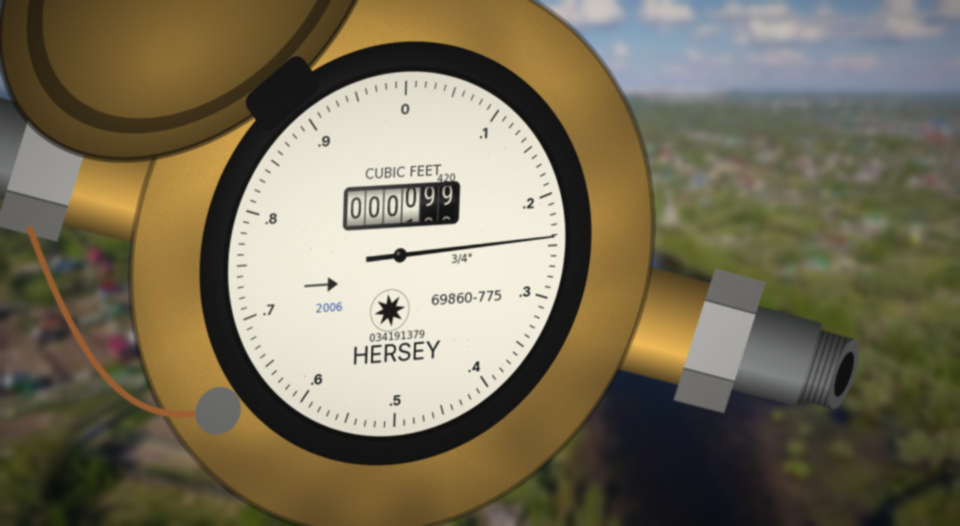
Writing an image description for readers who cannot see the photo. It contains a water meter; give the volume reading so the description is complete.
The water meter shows 99.24 ft³
